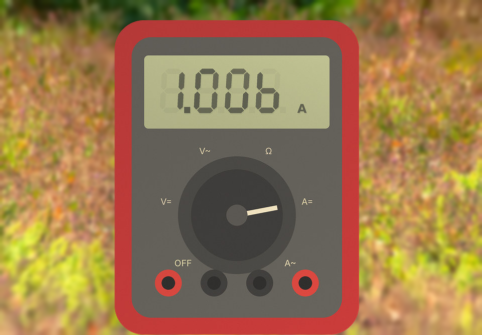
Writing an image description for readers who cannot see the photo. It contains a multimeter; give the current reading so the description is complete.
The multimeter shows 1.006 A
